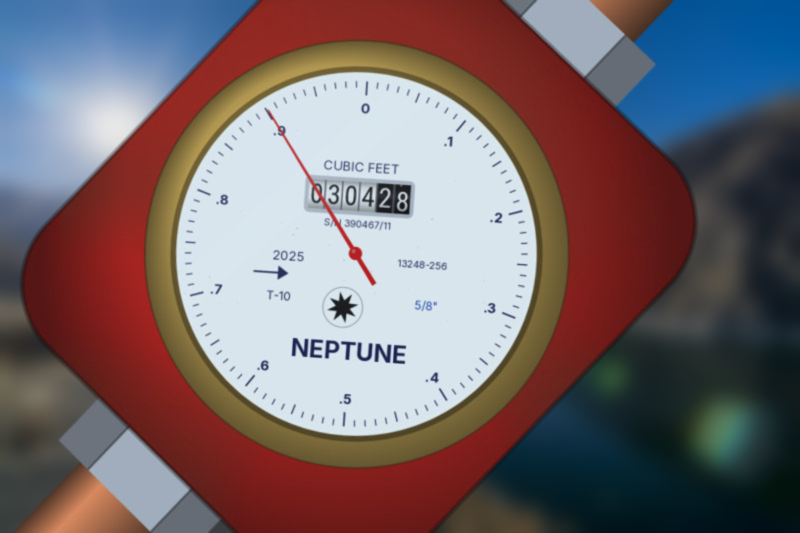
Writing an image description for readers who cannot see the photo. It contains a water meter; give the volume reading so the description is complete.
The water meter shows 30427.90 ft³
